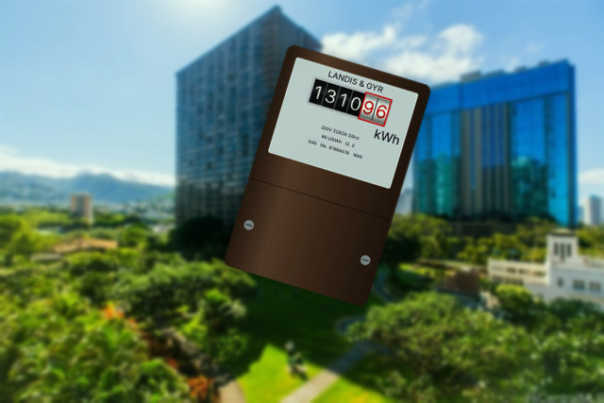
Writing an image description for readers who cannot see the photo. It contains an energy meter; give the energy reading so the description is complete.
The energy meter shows 1310.96 kWh
